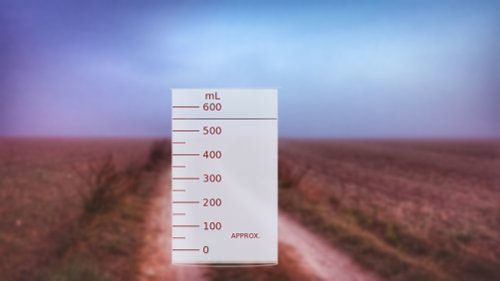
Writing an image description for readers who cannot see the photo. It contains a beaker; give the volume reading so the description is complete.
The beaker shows 550 mL
